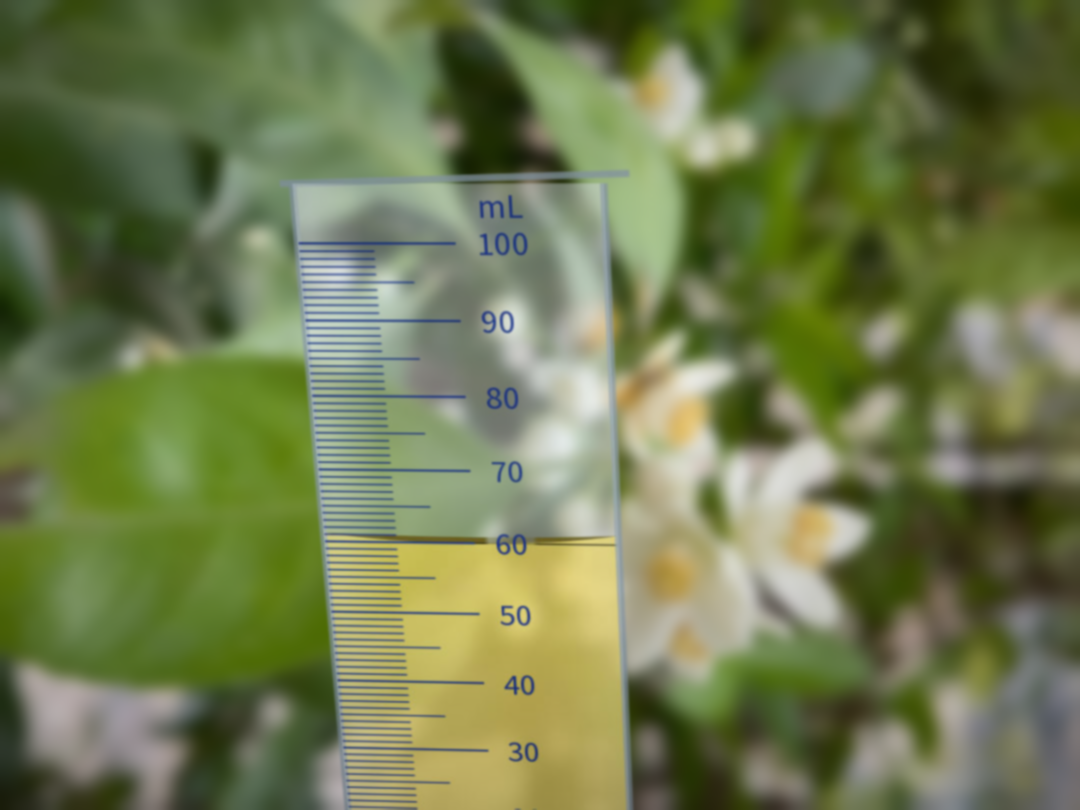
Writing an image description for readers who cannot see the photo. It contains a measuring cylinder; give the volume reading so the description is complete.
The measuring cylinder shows 60 mL
